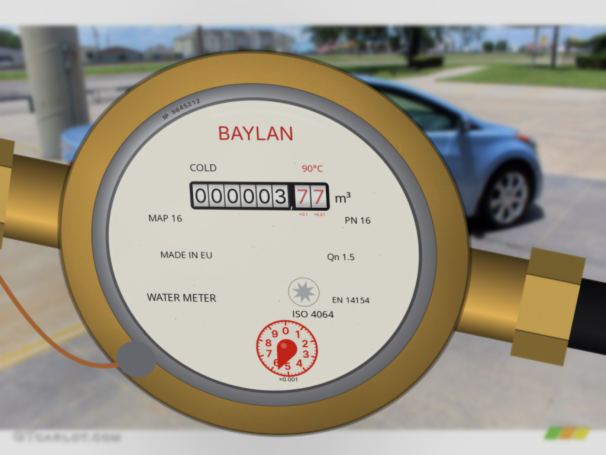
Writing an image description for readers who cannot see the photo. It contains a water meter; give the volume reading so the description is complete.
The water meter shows 3.775 m³
